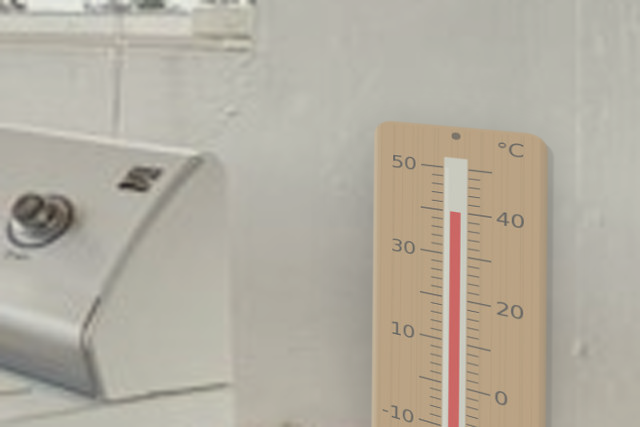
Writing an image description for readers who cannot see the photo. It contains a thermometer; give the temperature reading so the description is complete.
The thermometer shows 40 °C
